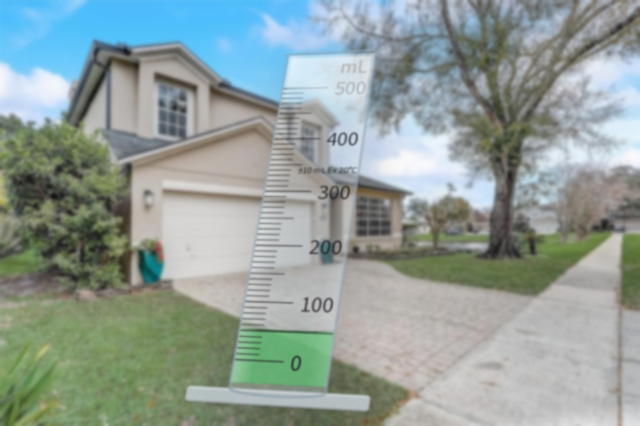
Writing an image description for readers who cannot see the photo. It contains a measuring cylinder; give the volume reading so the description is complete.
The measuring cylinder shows 50 mL
